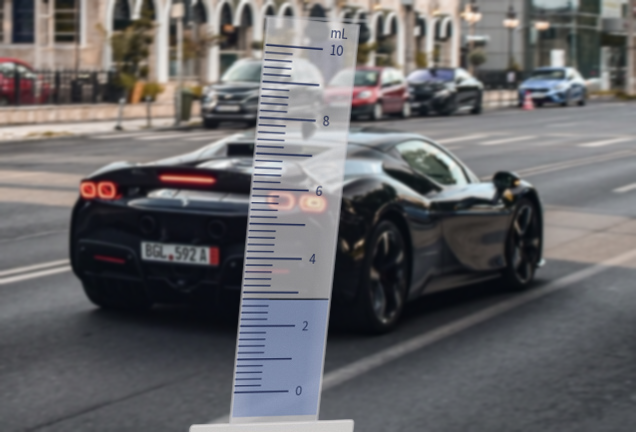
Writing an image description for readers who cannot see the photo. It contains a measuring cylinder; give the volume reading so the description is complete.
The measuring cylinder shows 2.8 mL
